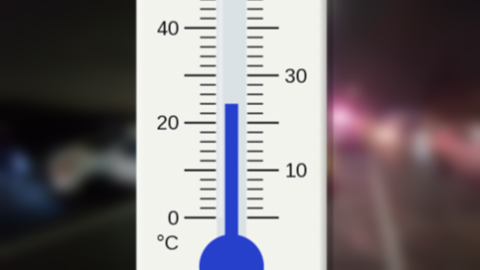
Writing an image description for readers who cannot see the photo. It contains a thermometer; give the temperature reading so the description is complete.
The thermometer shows 24 °C
